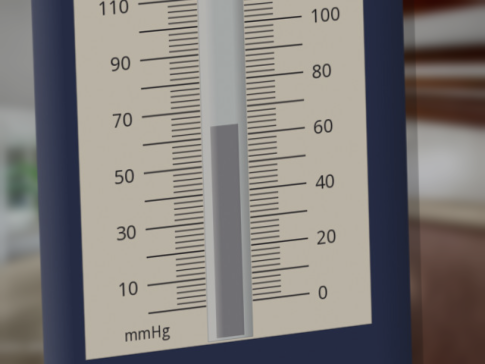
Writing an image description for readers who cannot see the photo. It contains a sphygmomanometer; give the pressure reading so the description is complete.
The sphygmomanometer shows 64 mmHg
